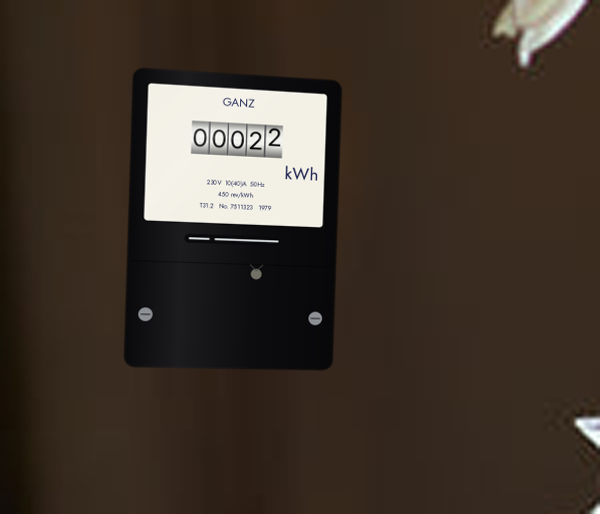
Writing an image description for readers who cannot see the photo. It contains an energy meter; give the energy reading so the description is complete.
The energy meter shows 22 kWh
